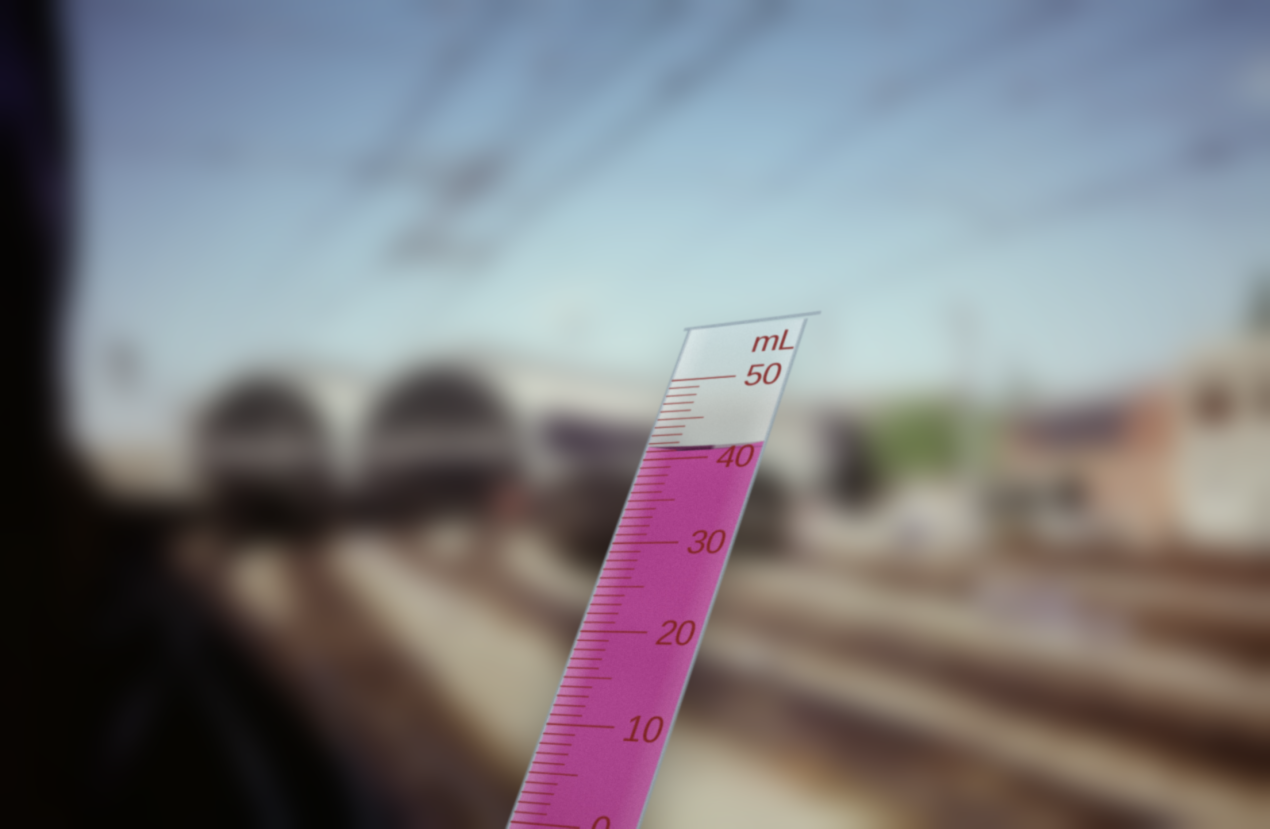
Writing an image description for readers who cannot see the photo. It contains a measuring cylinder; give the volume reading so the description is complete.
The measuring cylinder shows 41 mL
